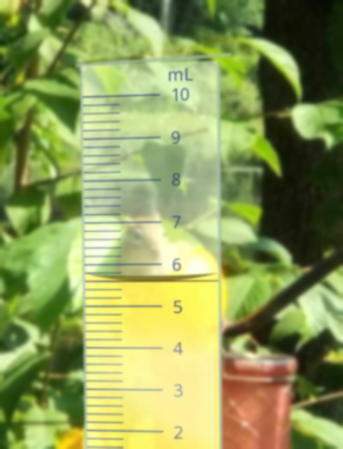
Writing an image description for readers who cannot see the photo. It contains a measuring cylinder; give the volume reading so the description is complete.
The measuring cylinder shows 5.6 mL
